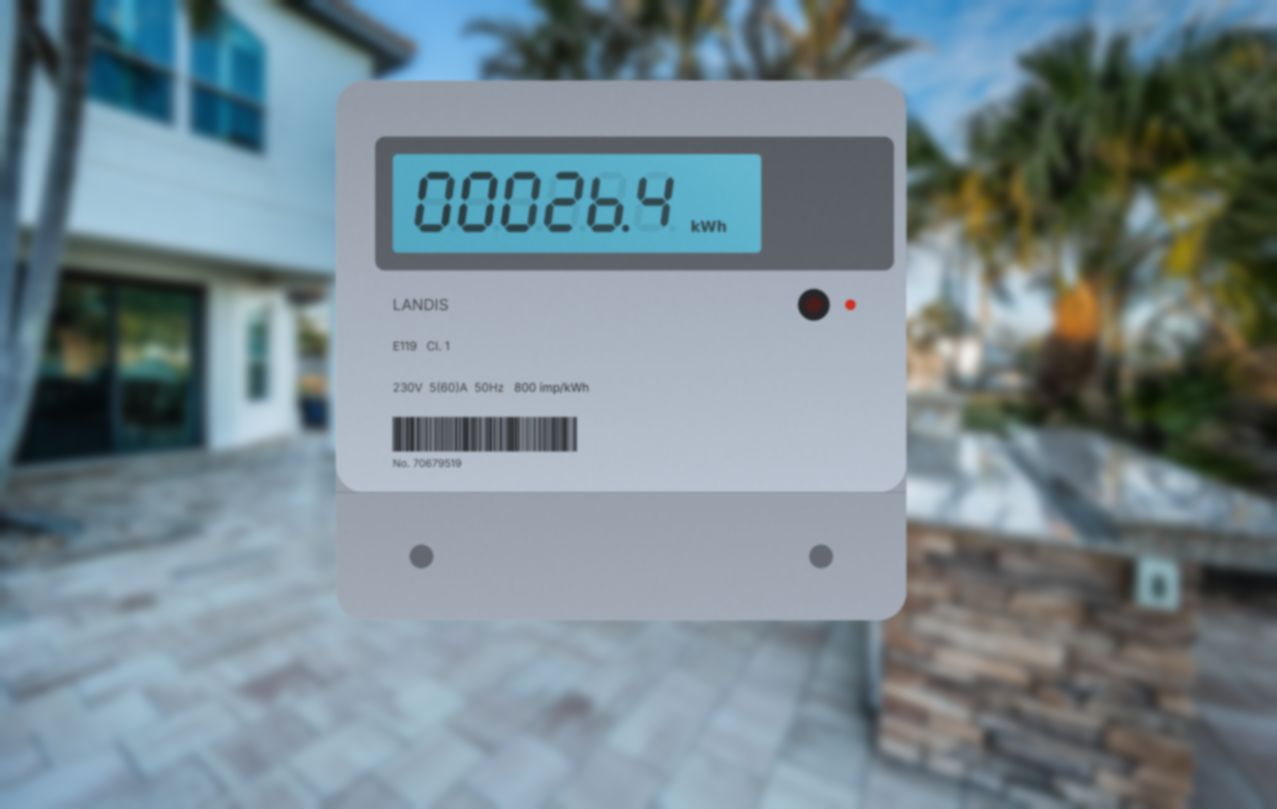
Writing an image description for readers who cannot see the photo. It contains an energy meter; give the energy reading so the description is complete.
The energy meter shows 26.4 kWh
